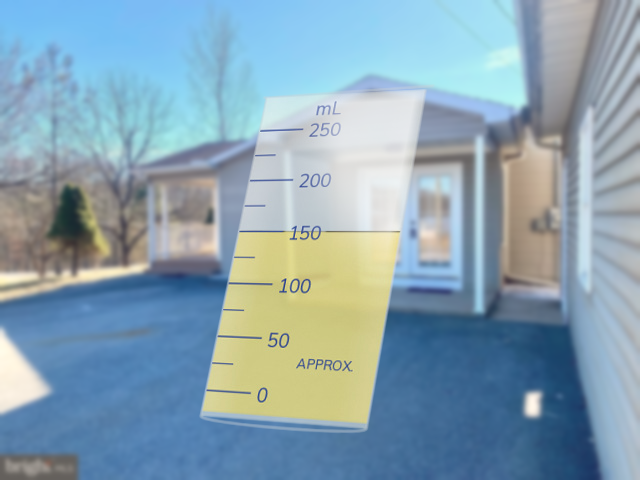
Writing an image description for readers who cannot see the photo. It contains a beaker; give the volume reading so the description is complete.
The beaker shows 150 mL
